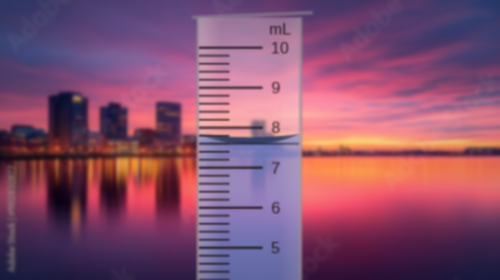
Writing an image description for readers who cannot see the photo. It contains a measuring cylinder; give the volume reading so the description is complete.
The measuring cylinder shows 7.6 mL
